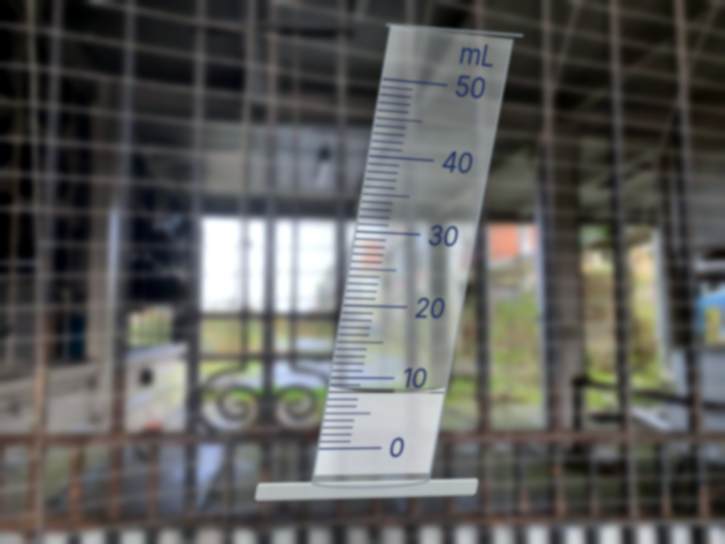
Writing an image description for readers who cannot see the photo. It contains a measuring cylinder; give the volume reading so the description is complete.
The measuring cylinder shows 8 mL
